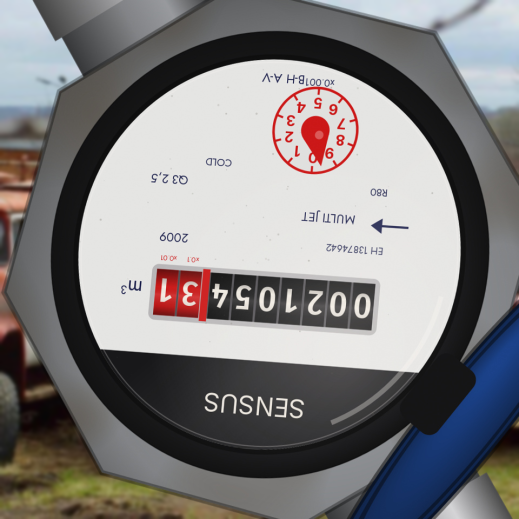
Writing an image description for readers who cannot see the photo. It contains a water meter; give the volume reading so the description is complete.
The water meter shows 21054.309 m³
